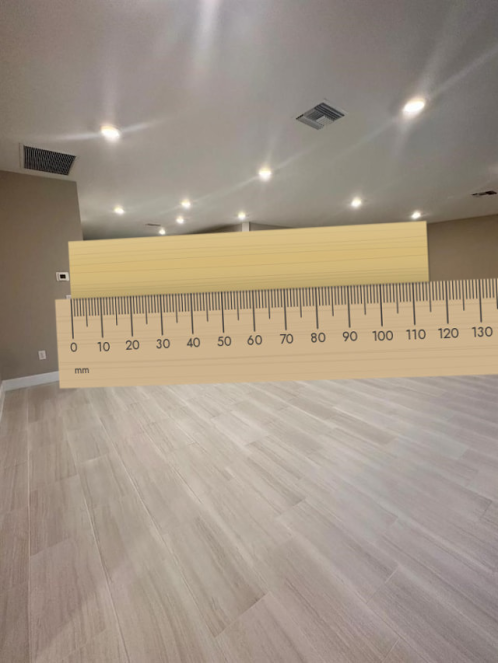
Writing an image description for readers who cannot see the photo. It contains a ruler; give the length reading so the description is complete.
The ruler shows 115 mm
